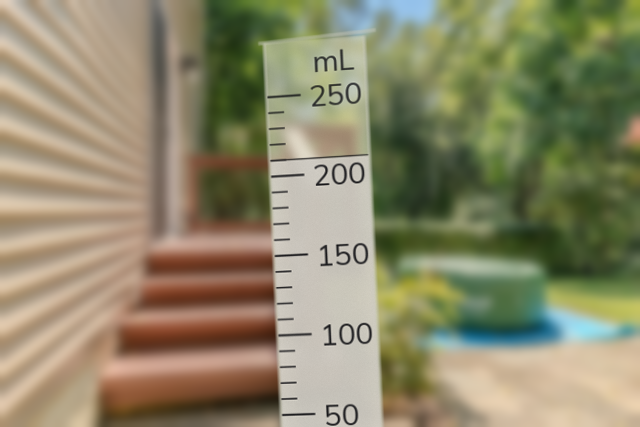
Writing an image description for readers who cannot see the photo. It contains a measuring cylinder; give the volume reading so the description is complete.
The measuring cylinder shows 210 mL
